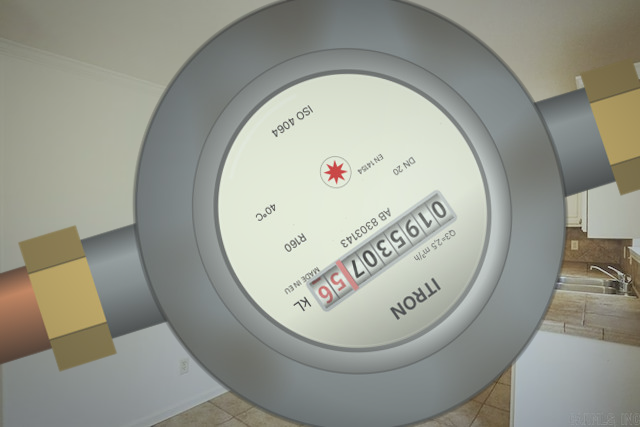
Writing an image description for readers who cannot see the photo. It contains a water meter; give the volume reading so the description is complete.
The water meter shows 195307.56 kL
